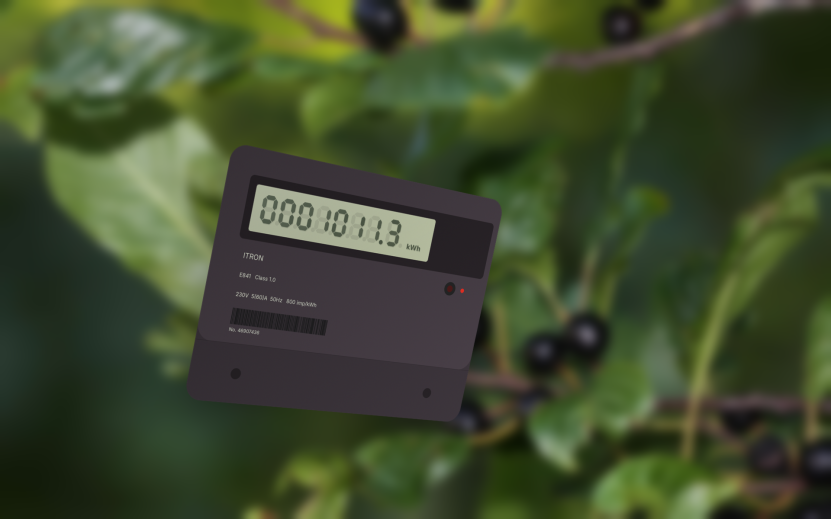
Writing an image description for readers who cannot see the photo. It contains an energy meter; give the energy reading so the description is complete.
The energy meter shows 1011.3 kWh
